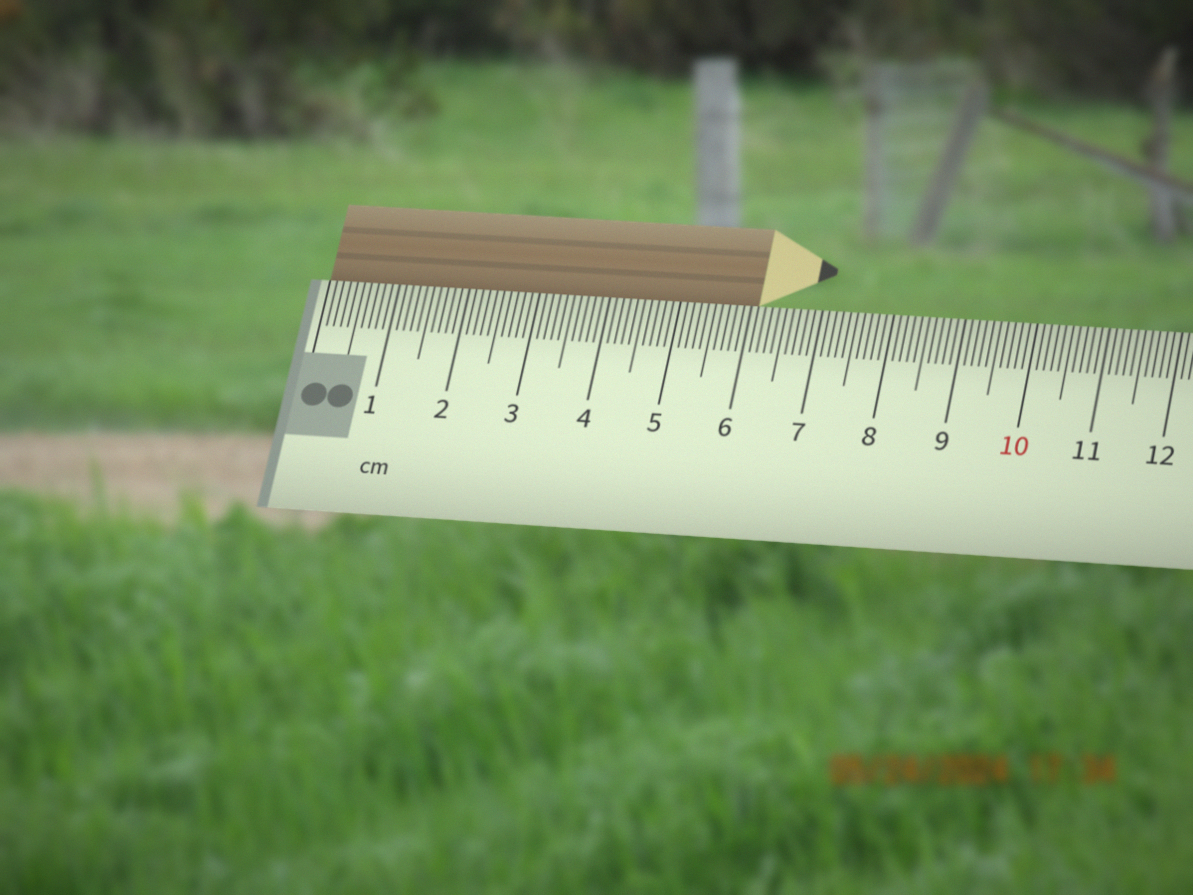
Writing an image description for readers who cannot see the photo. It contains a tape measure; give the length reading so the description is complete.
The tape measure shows 7.1 cm
